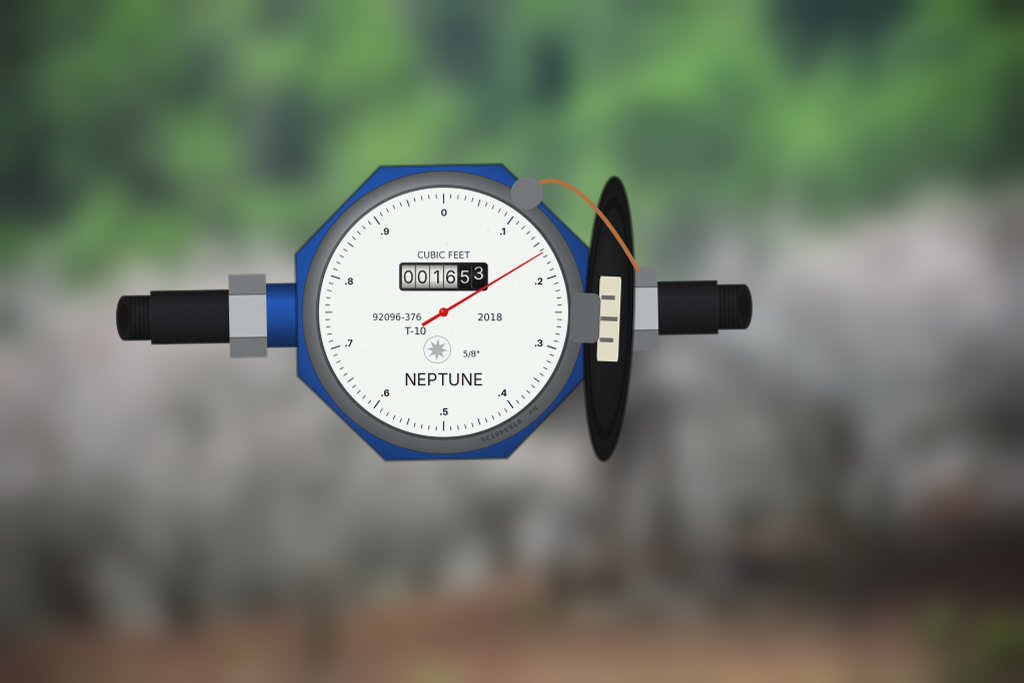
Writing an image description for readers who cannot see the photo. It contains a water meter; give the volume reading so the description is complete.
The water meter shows 1653.16 ft³
